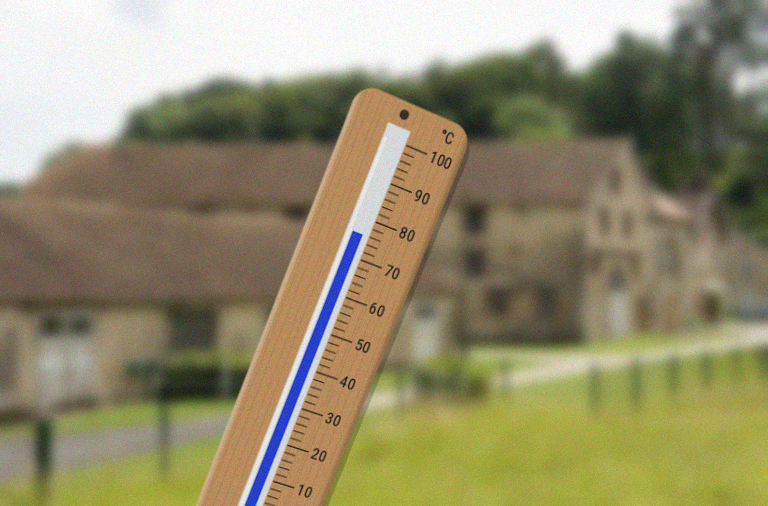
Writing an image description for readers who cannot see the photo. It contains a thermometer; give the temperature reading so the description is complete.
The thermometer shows 76 °C
